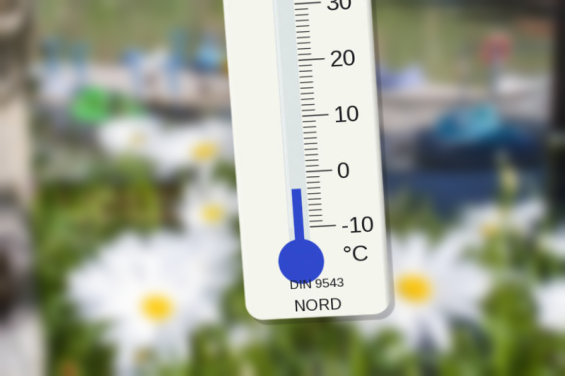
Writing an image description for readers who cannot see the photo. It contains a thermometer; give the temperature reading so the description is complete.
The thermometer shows -3 °C
